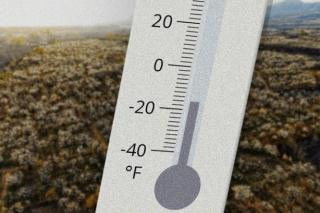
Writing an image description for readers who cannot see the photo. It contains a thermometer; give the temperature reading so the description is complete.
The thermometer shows -16 °F
